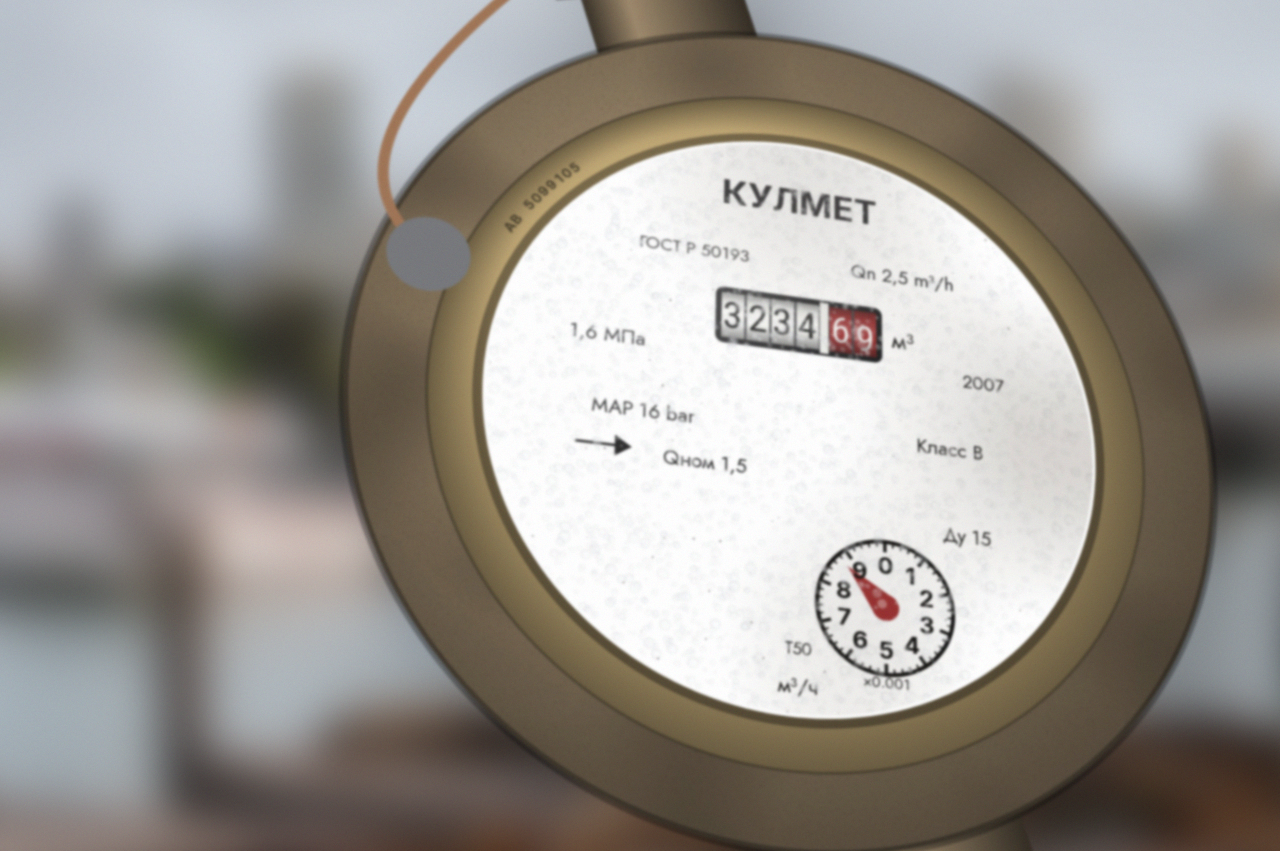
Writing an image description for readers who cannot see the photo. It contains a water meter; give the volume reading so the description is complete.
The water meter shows 3234.688 m³
